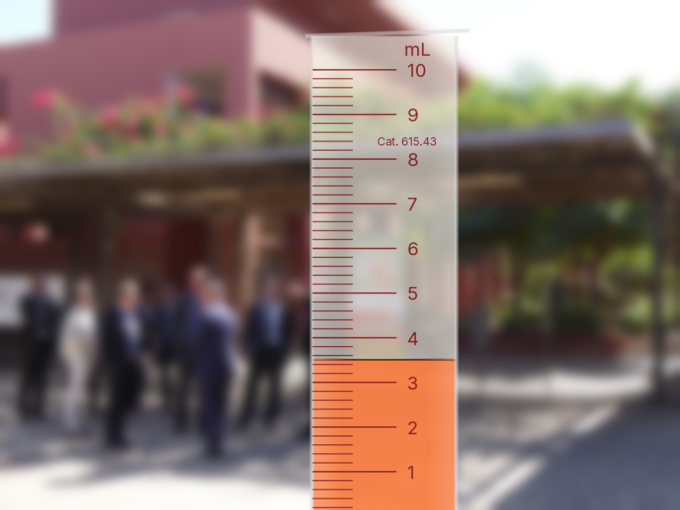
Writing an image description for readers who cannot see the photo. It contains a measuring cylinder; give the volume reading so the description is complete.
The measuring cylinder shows 3.5 mL
